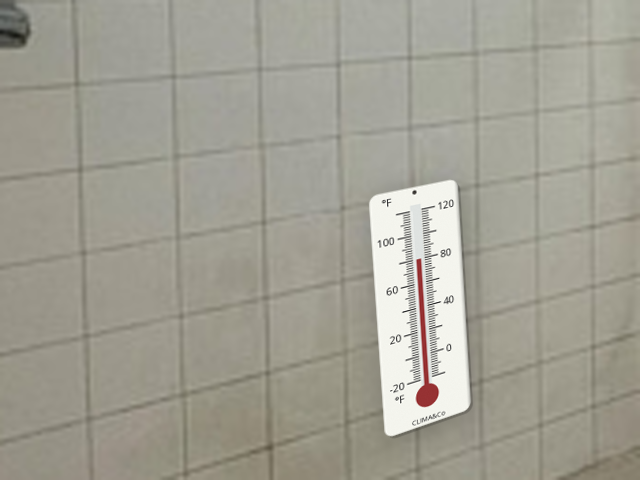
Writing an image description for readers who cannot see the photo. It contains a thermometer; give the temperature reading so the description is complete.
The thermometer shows 80 °F
